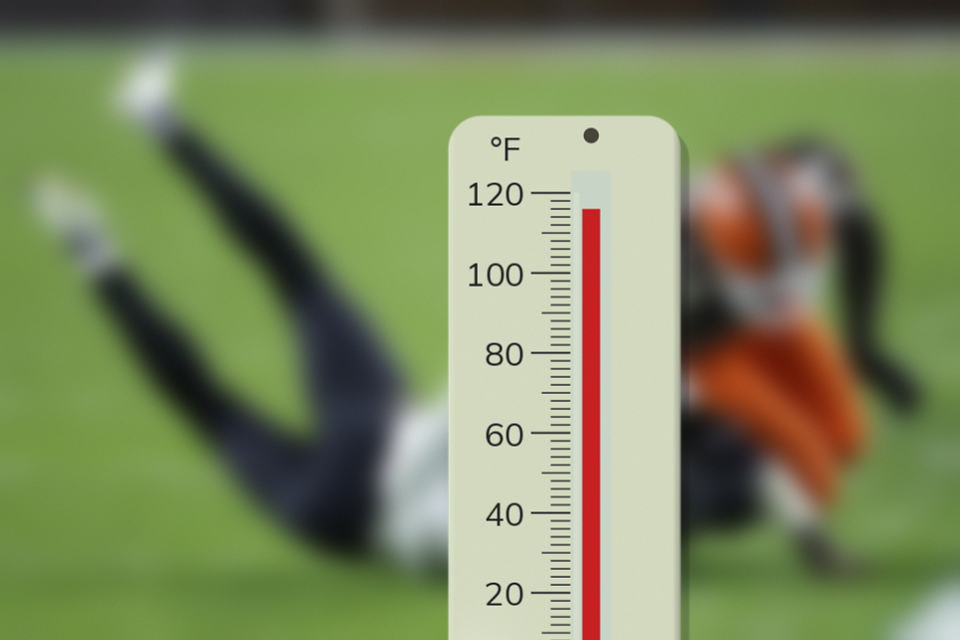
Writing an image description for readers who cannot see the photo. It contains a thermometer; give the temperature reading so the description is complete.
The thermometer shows 116 °F
